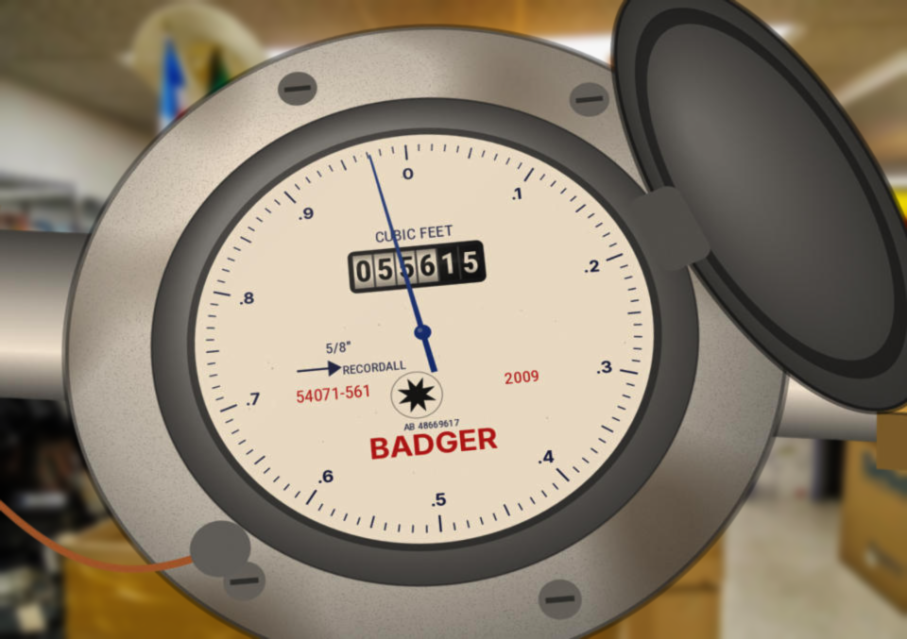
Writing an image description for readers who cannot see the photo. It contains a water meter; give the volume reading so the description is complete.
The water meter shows 55614.97 ft³
